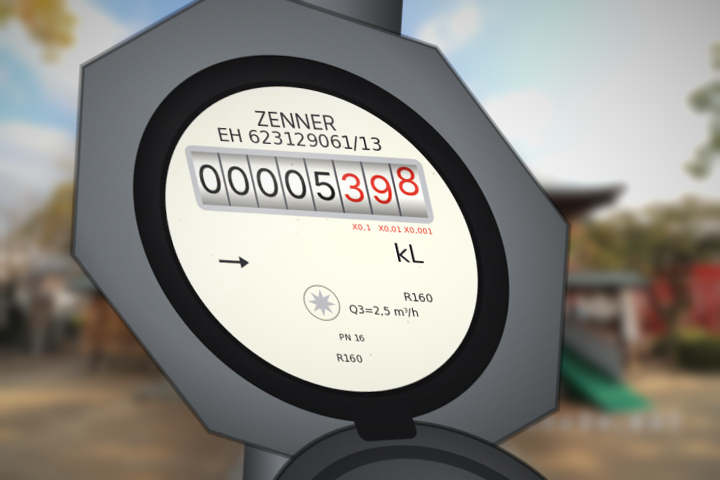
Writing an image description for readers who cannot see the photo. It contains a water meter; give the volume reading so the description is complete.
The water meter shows 5.398 kL
